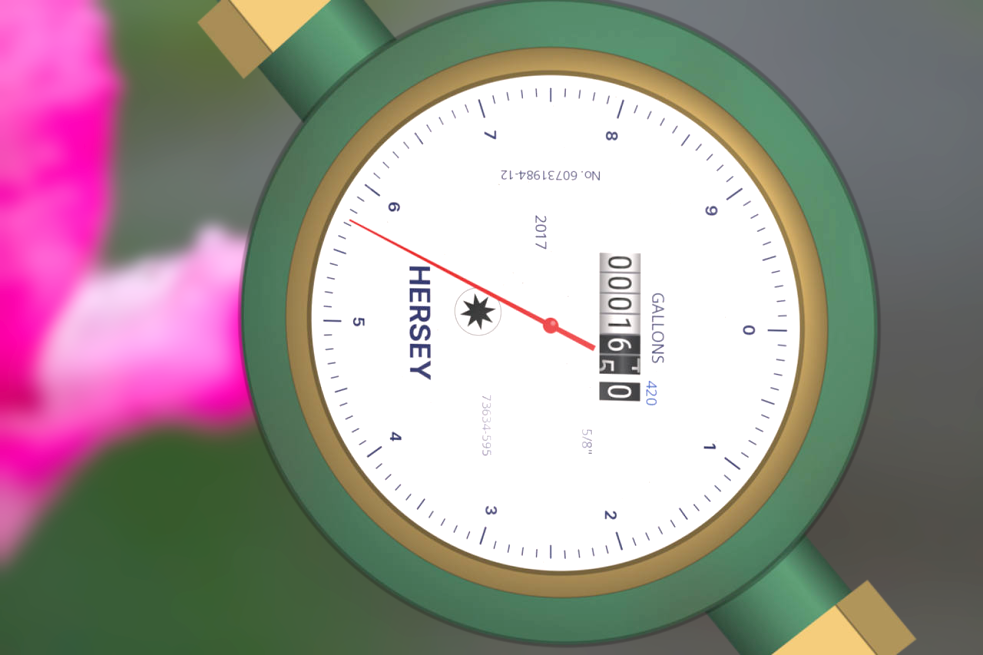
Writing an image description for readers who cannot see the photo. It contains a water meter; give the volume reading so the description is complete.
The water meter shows 1645.7 gal
